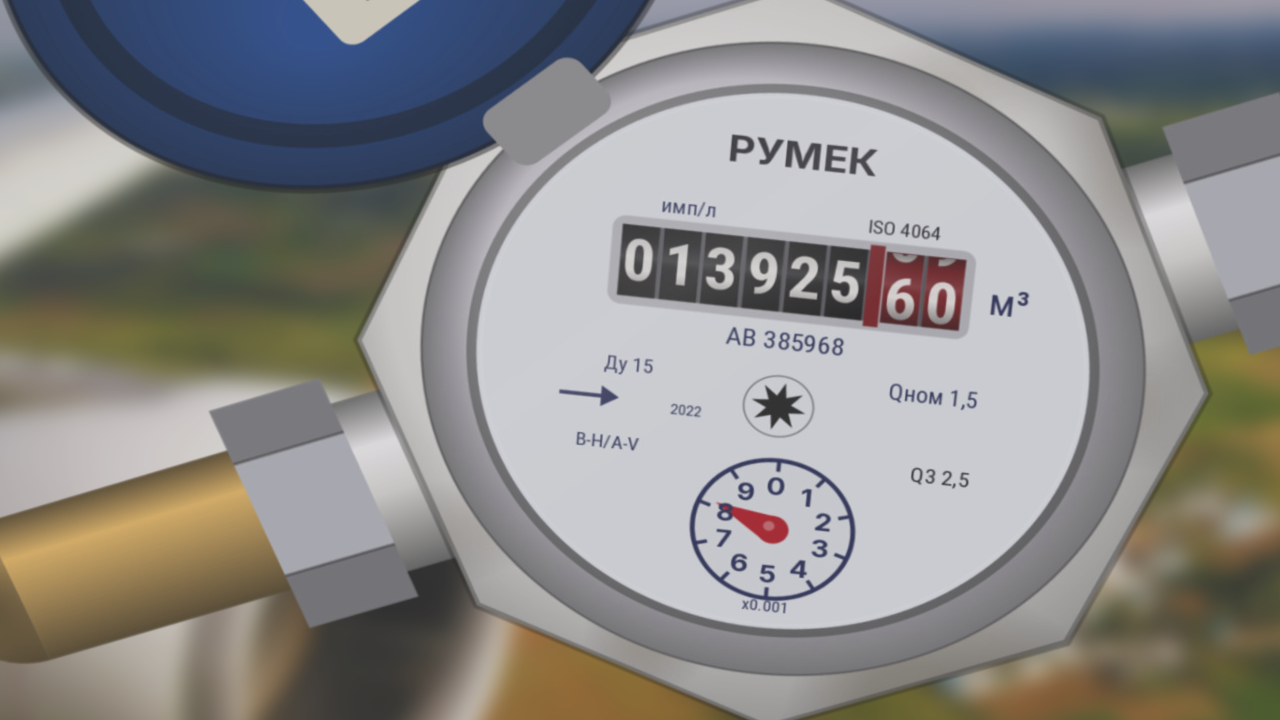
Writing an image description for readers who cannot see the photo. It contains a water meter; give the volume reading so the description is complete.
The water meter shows 13925.598 m³
